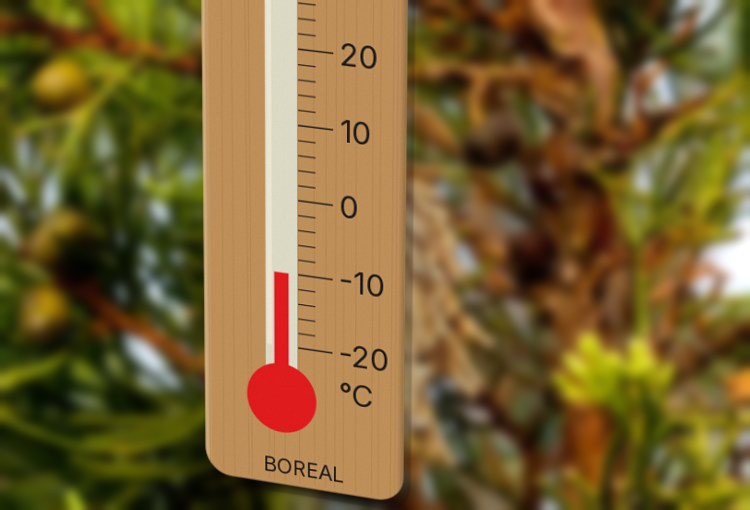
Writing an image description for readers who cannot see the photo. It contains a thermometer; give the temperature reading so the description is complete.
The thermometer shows -10 °C
